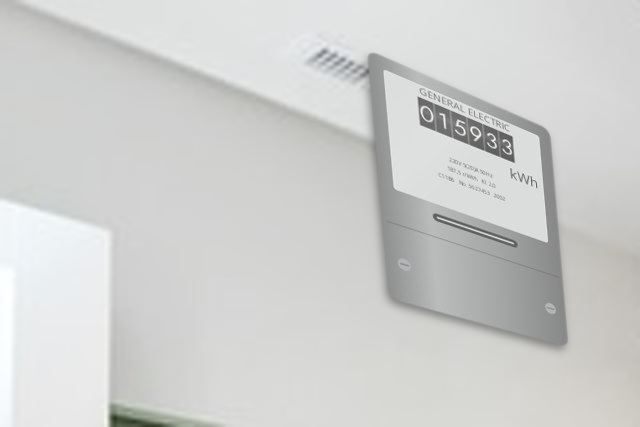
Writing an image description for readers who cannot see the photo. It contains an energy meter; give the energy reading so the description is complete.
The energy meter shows 15933 kWh
